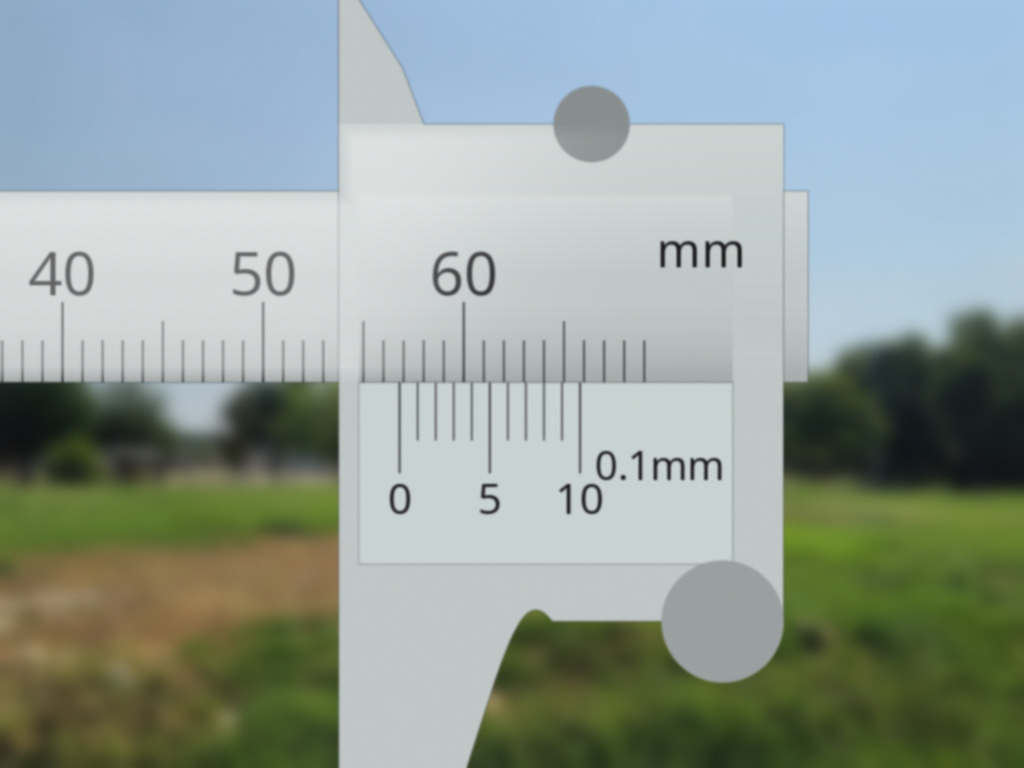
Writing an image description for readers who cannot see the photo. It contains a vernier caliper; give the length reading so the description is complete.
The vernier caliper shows 56.8 mm
